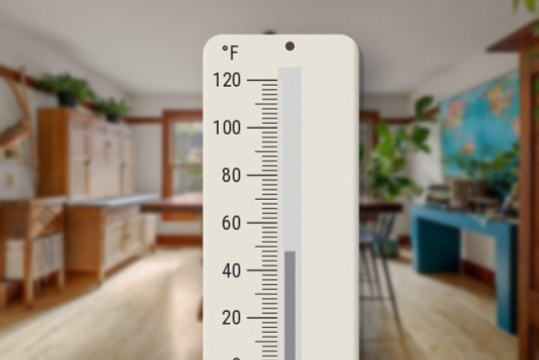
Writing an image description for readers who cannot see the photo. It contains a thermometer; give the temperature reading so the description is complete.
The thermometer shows 48 °F
